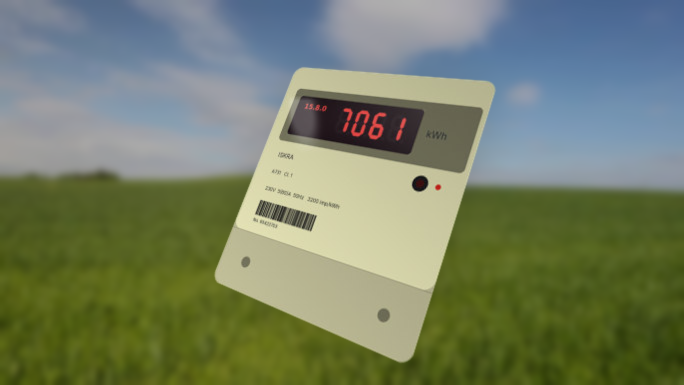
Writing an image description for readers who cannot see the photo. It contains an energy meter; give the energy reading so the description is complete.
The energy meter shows 7061 kWh
